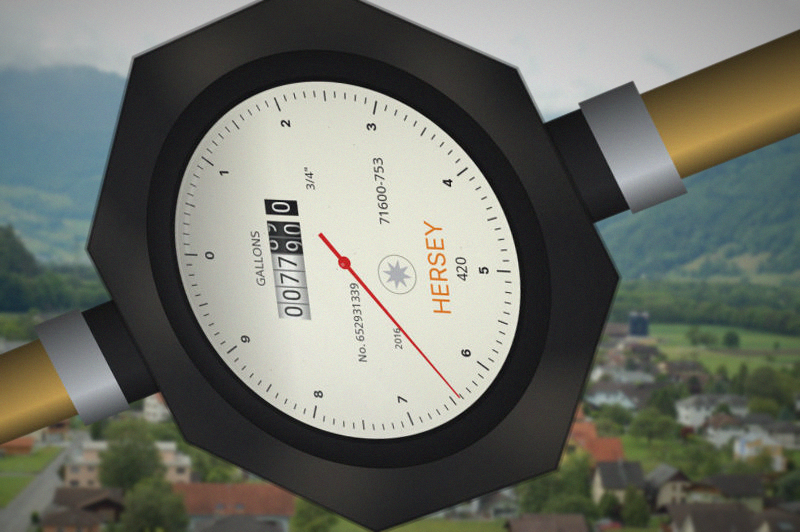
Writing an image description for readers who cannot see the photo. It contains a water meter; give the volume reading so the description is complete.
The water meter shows 77896.4 gal
